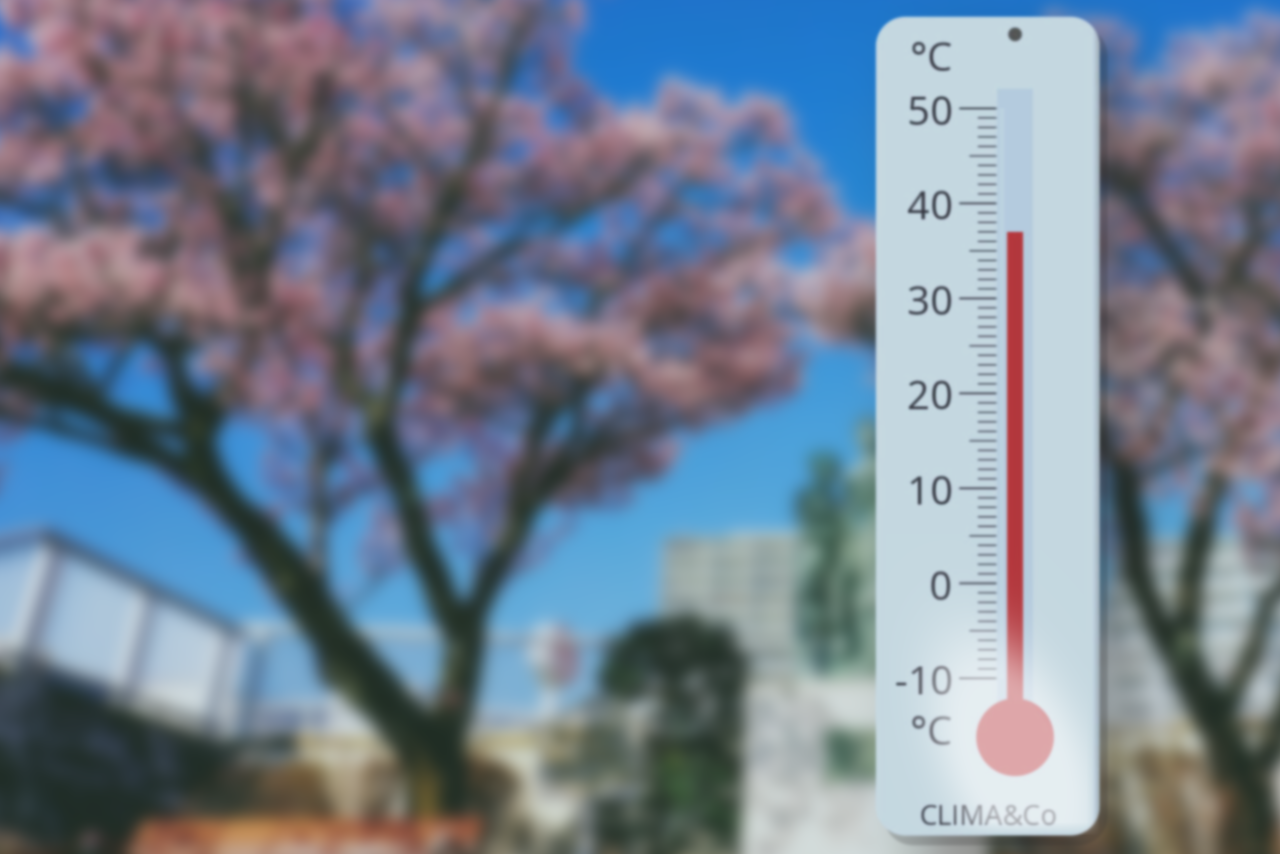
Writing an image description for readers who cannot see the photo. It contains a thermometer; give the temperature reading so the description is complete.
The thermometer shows 37 °C
